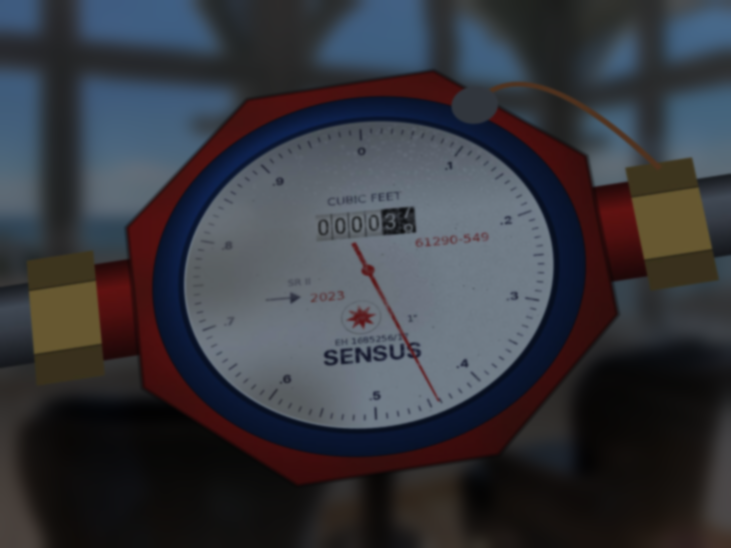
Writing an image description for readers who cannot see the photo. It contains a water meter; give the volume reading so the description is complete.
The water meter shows 37.44 ft³
